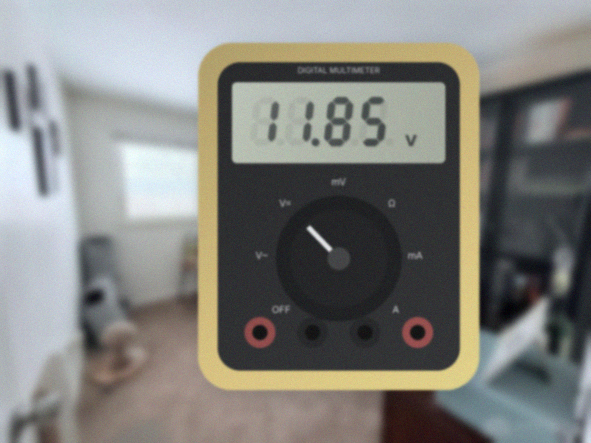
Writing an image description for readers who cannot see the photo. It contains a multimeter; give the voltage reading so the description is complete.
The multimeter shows 11.85 V
